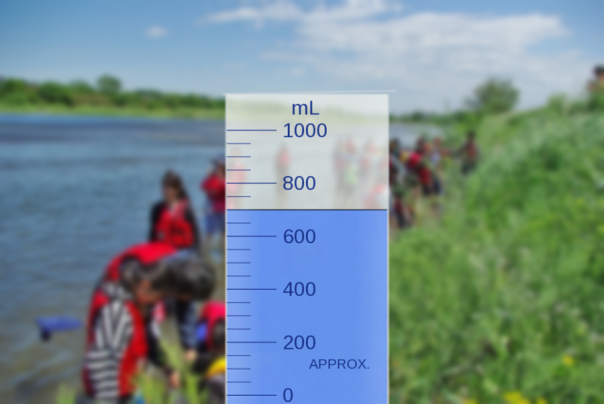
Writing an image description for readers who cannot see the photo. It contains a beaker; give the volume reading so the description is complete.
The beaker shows 700 mL
